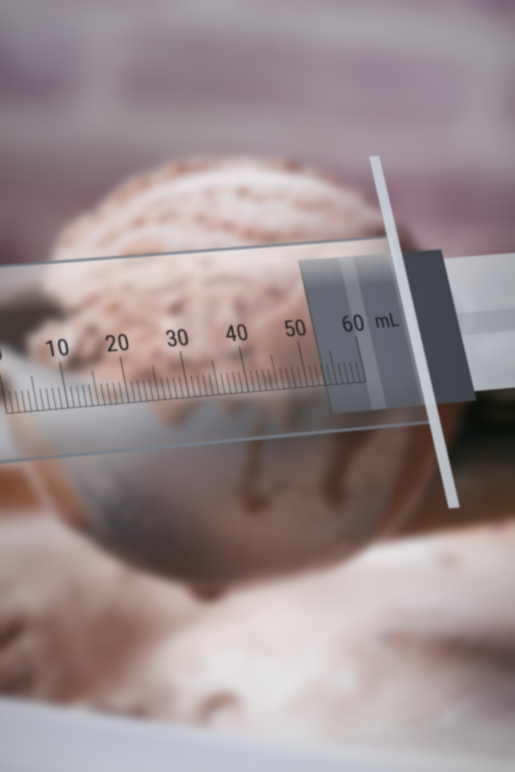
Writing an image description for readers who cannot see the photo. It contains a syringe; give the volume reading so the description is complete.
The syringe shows 53 mL
